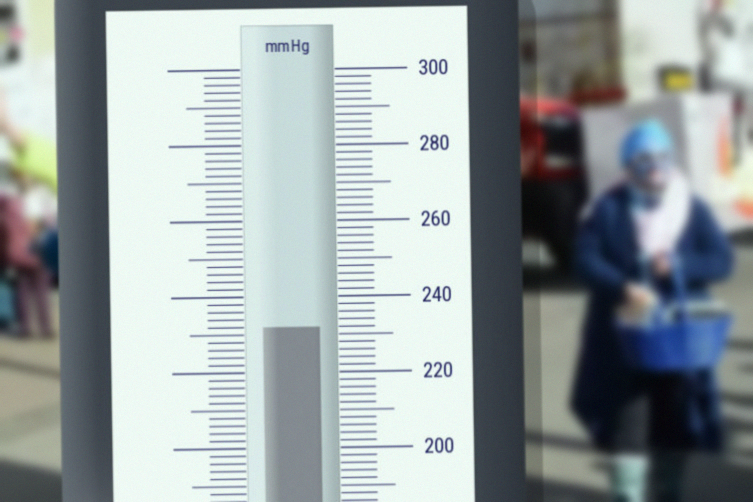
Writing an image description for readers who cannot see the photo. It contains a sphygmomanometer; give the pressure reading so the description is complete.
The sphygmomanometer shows 232 mmHg
